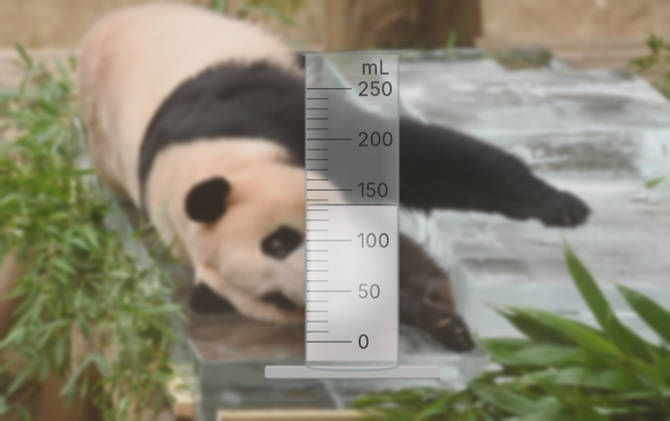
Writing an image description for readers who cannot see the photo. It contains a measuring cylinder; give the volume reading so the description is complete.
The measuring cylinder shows 135 mL
